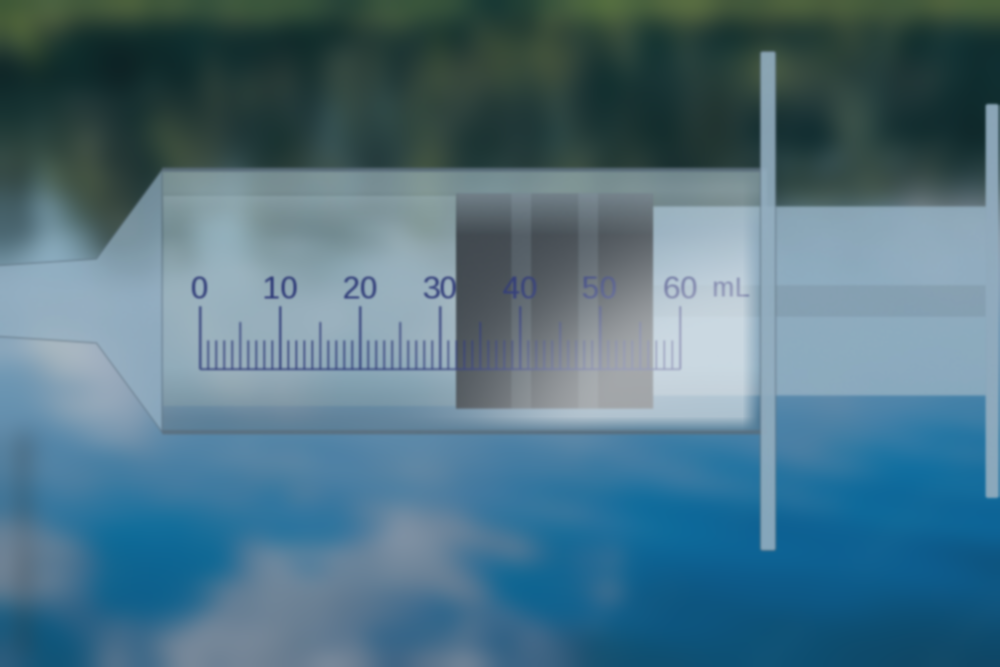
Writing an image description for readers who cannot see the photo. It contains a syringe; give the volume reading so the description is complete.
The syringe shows 32 mL
